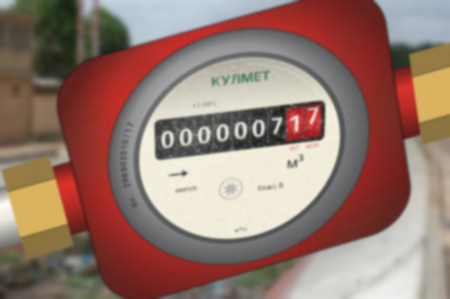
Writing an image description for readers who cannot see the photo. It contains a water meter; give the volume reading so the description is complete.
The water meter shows 7.17 m³
